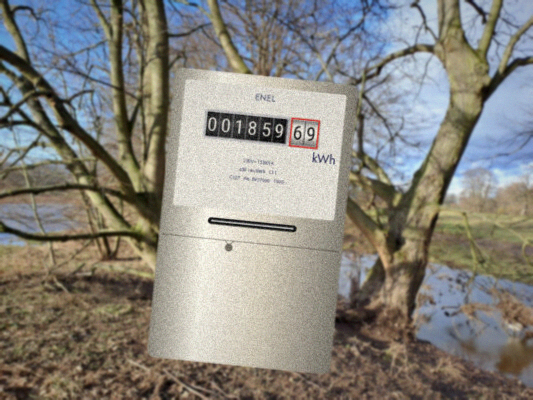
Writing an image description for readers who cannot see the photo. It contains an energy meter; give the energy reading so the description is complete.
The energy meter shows 1859.69 kWh
